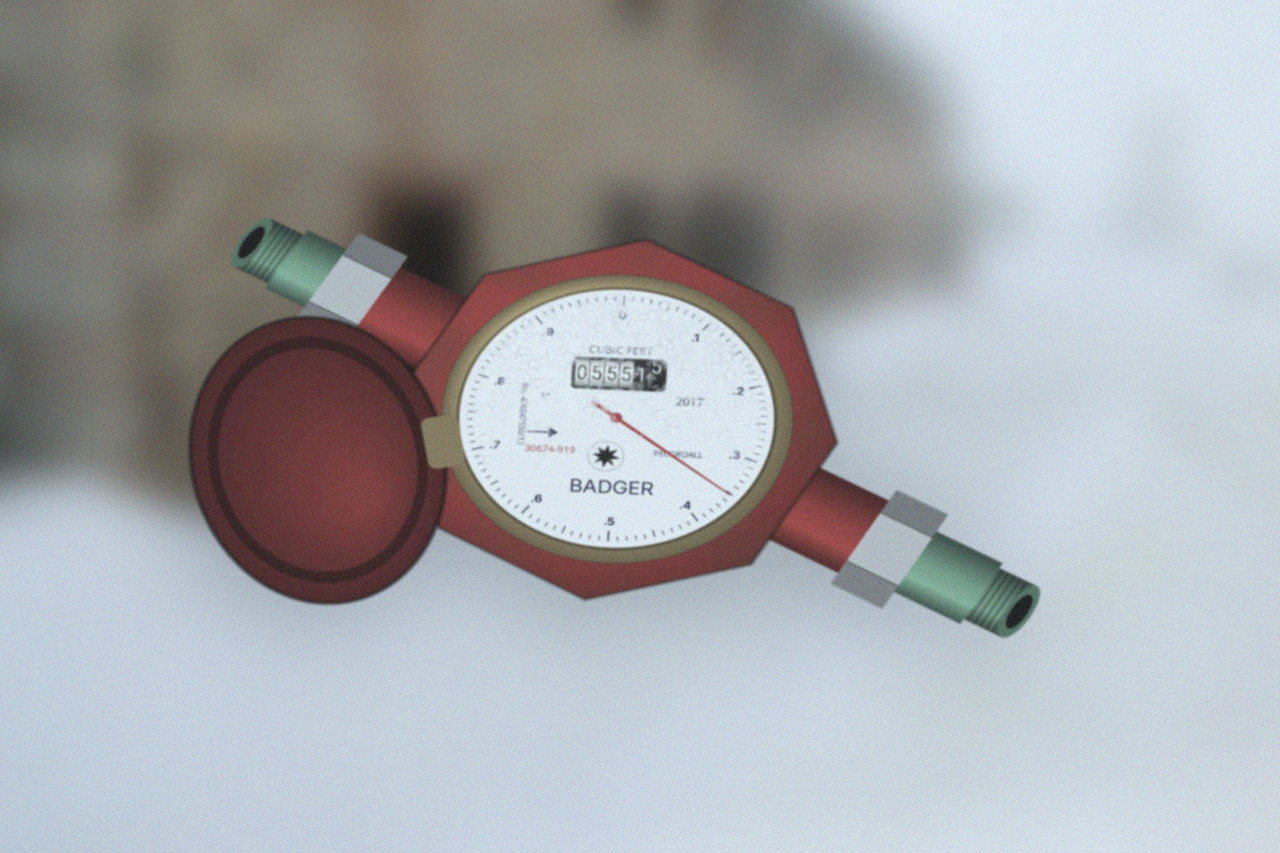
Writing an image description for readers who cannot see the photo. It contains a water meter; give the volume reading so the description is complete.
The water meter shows 55515.35 ft³
